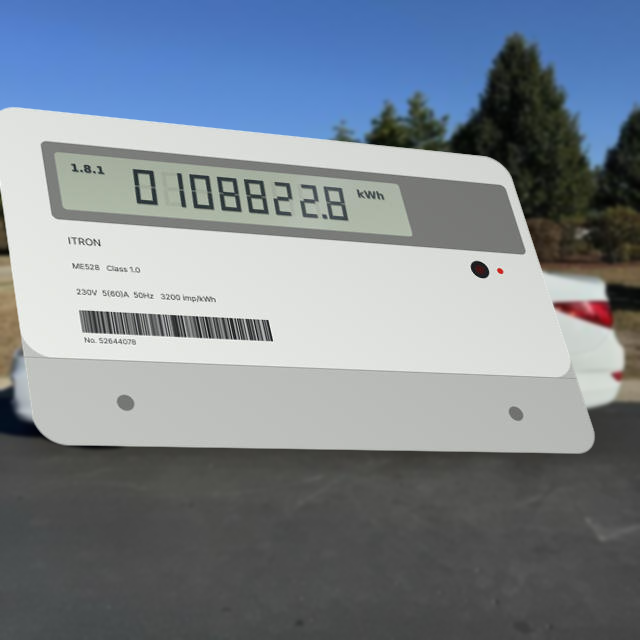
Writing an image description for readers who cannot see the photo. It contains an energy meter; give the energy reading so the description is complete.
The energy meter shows 108822.8 kWh
